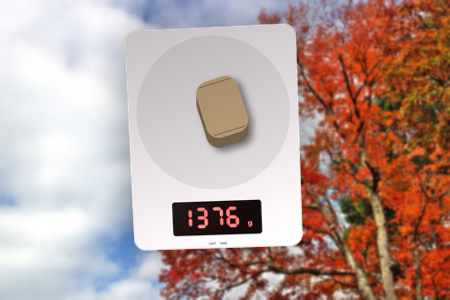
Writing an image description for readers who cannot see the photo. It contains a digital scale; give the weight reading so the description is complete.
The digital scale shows 1376 g
